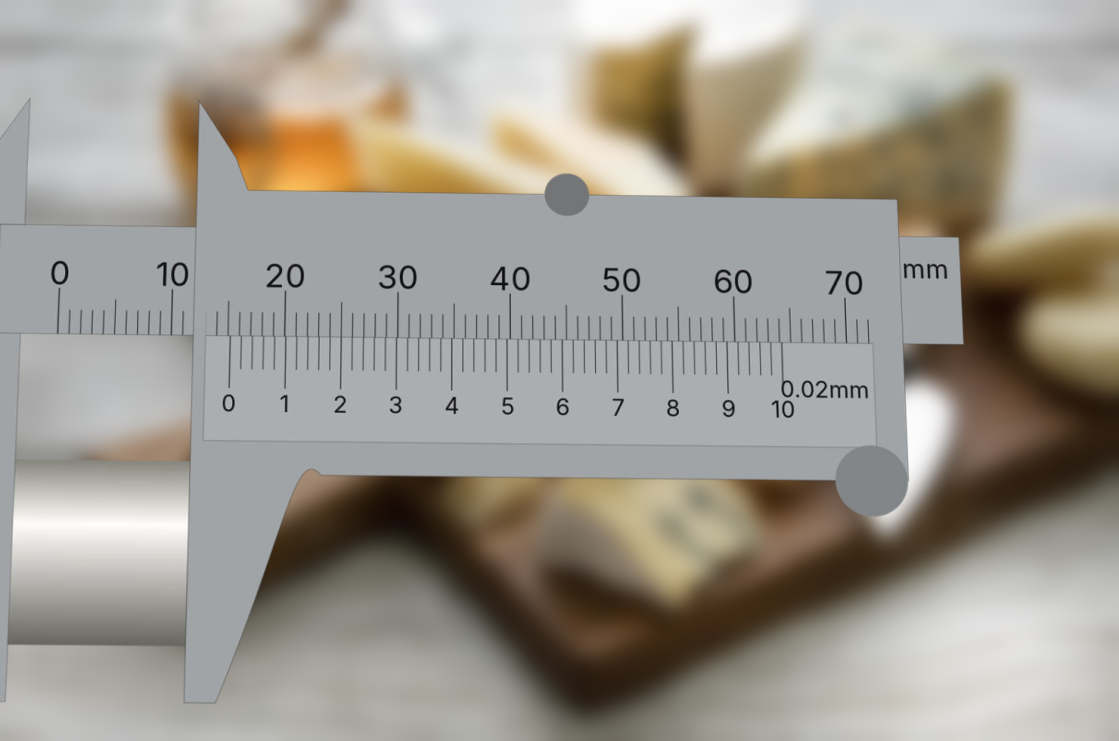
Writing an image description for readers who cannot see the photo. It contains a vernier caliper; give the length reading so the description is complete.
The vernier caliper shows 15.2 mm
